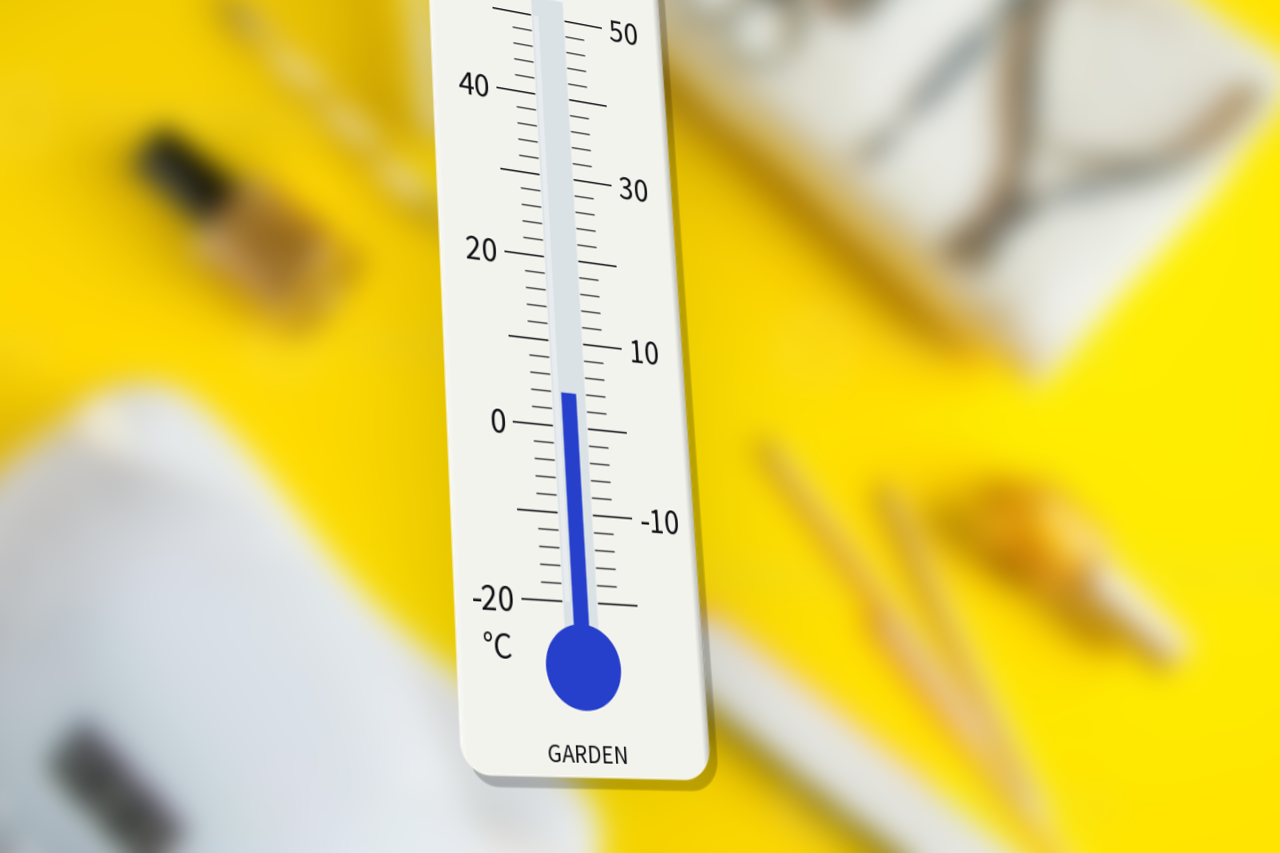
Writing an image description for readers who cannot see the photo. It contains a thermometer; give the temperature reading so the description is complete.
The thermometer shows 4 °C
